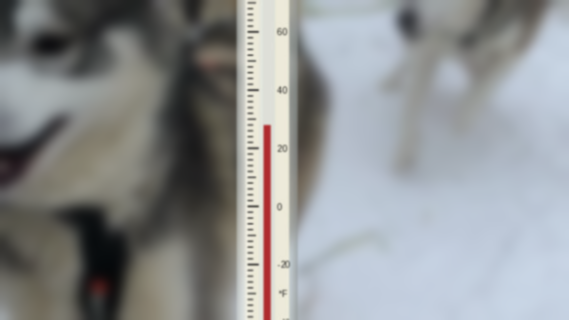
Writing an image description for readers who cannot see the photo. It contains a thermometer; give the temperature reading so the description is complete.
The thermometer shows 28 °F
